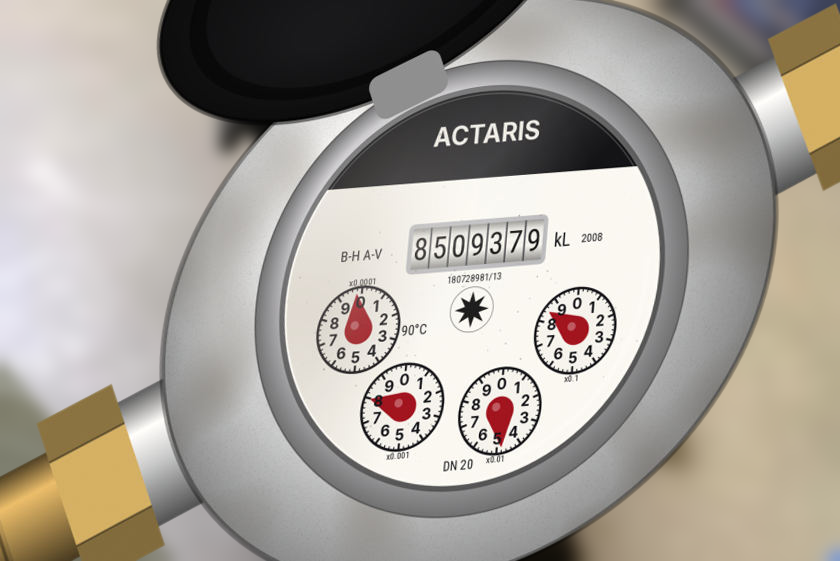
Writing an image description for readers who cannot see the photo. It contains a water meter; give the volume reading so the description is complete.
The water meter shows 8509379.8479 kL
